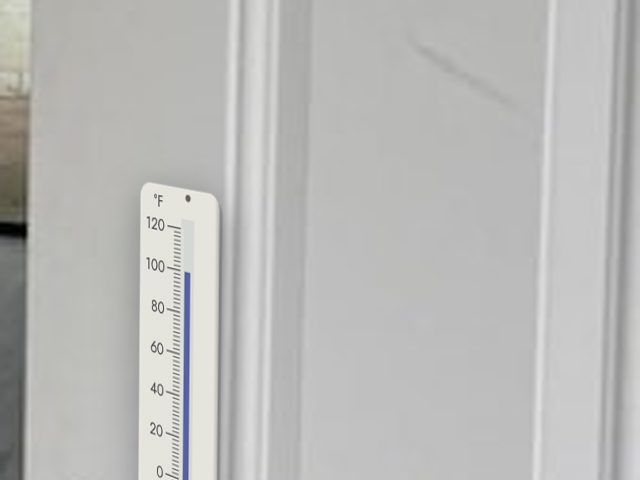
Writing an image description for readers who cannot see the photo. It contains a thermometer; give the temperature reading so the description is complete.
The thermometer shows 100 °F
